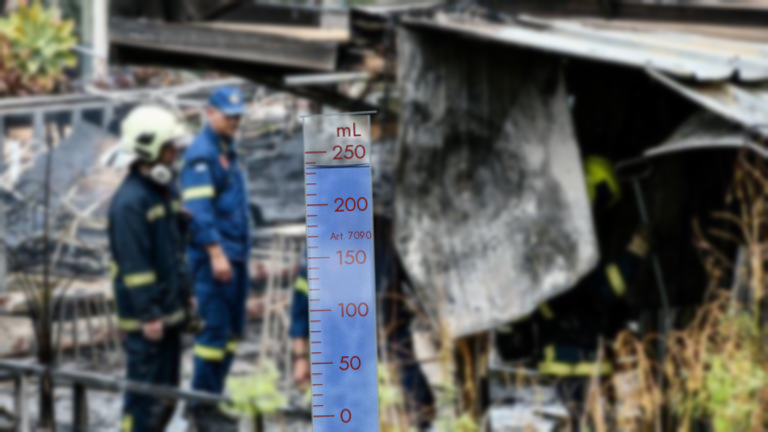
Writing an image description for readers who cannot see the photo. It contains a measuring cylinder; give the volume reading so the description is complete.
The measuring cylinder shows 235 mL
